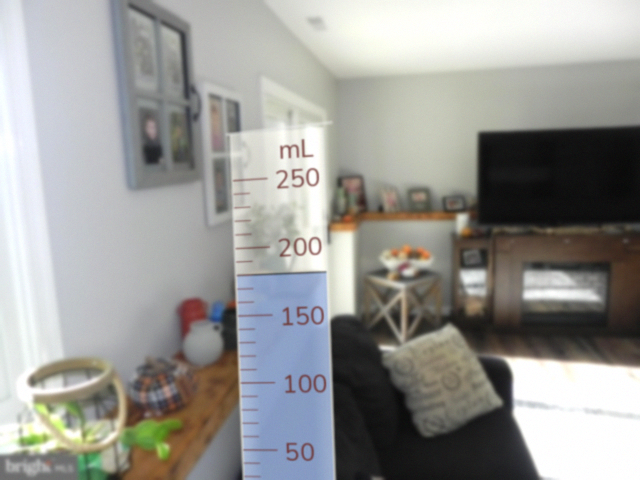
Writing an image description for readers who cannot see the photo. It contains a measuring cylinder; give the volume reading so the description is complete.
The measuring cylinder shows 180 mL
